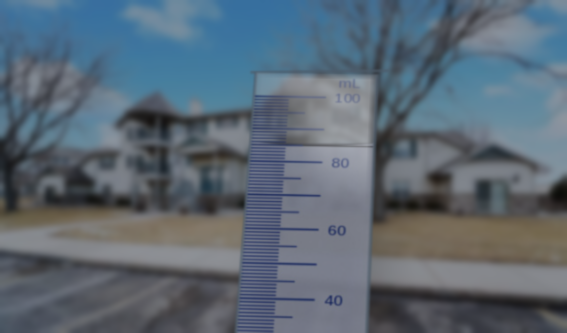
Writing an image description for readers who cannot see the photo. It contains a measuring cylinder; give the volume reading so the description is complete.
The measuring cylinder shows 85 mL
